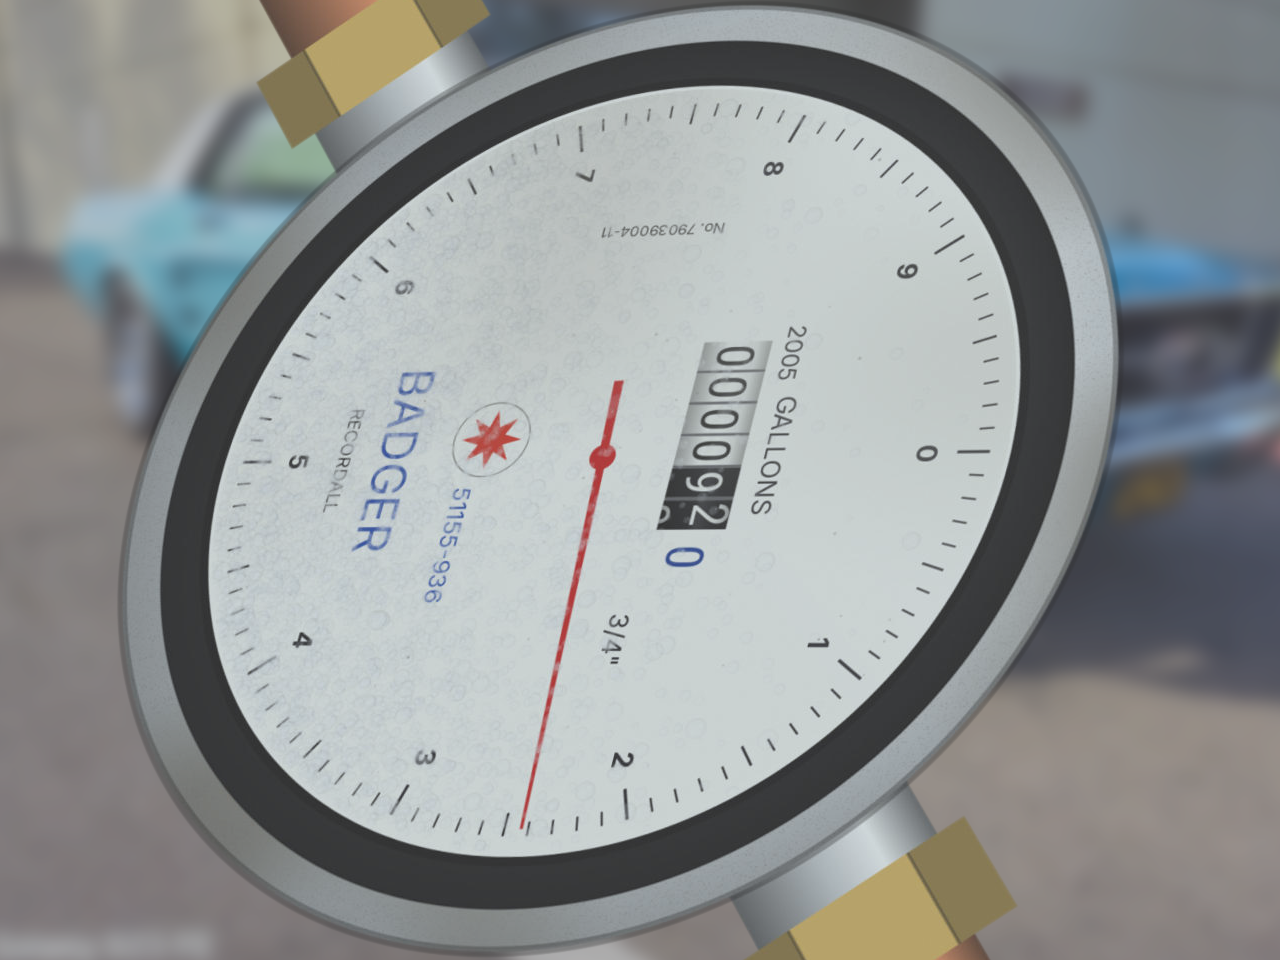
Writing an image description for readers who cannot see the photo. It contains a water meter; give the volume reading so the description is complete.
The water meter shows 922.4 gal
